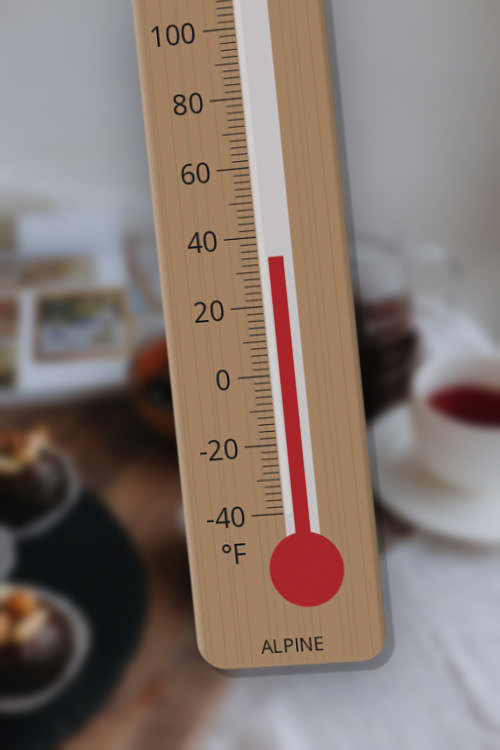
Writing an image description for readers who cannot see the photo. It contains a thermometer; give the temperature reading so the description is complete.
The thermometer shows 34 °F
